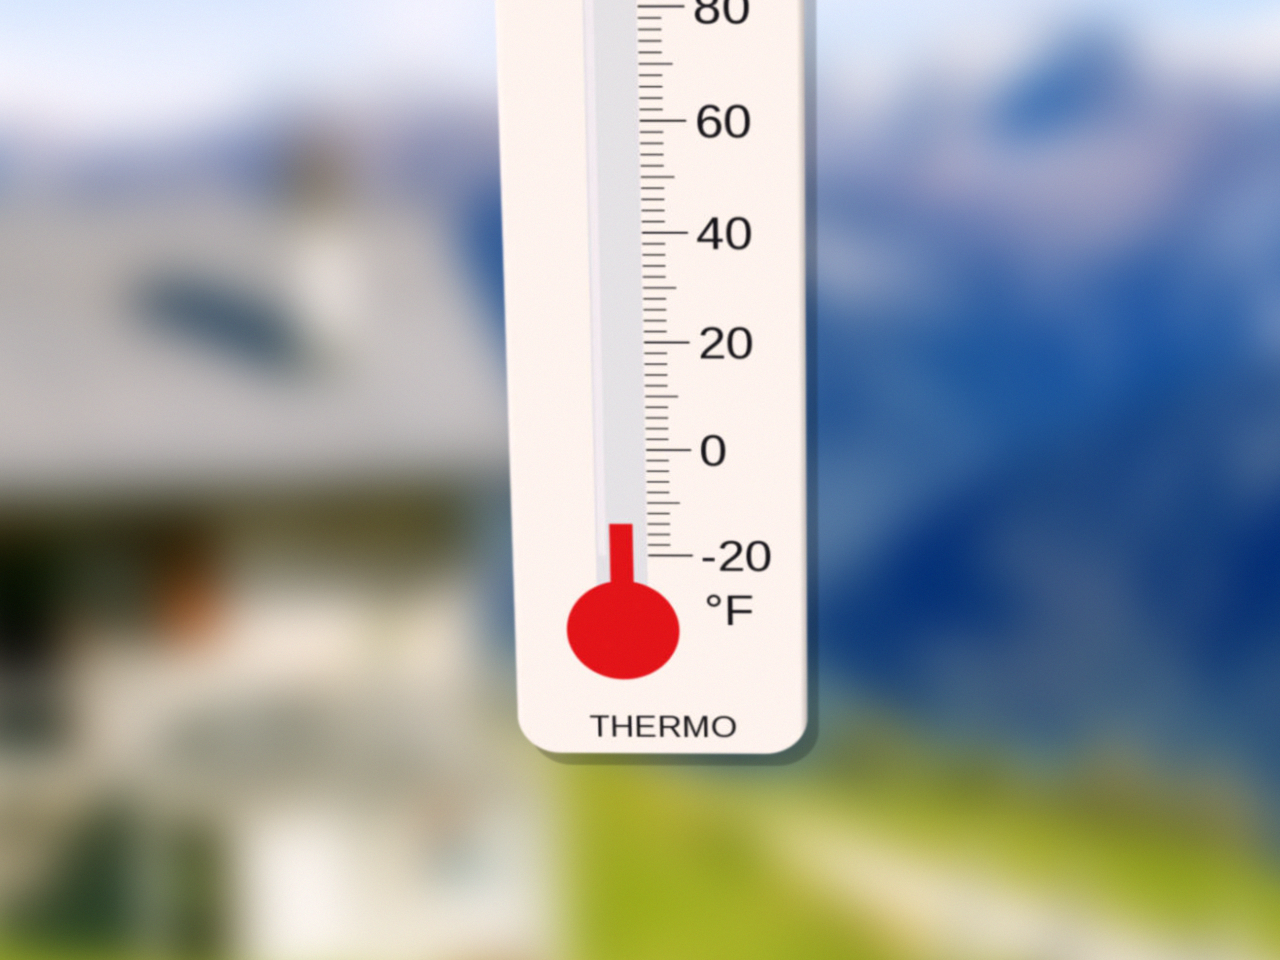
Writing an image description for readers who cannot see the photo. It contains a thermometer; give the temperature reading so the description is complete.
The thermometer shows -14 °F
